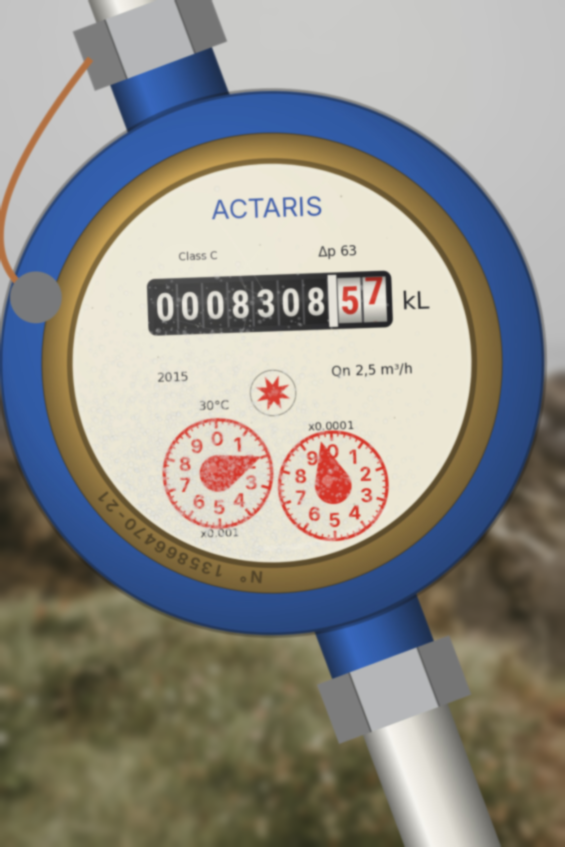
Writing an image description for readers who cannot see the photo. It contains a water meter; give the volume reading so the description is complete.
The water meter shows 8308.5719 kL
